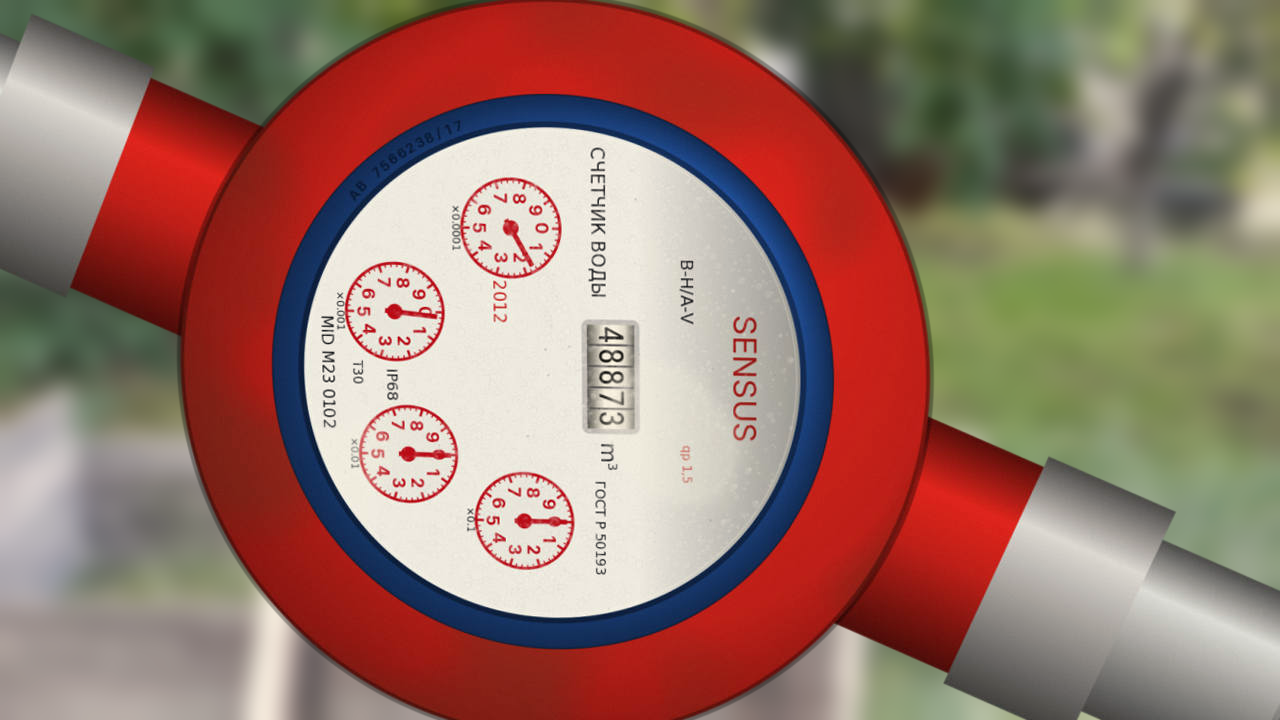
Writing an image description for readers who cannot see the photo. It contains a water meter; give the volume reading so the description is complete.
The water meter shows 48873.0001 m³
